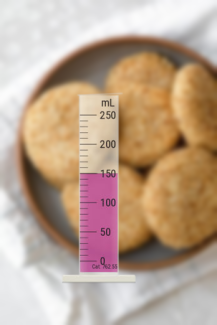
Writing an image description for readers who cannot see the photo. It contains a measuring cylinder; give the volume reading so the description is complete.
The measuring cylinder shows 150 mL
